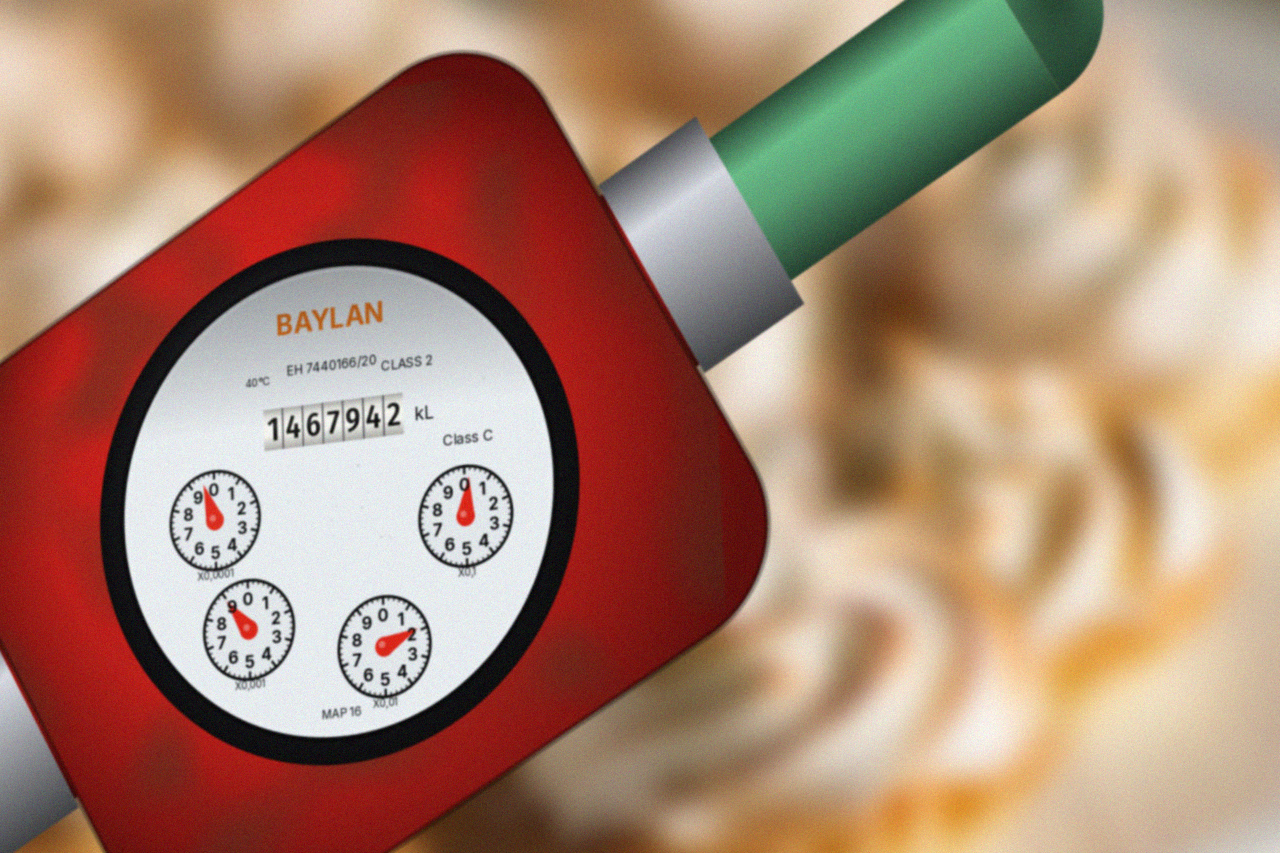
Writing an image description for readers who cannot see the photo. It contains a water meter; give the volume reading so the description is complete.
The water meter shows 1467942.0189 kL
